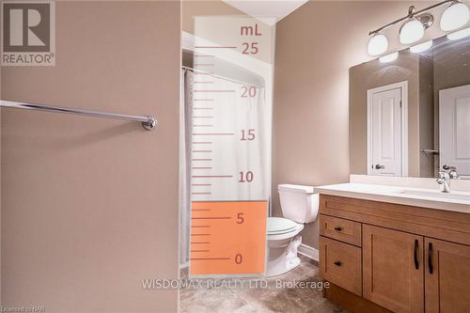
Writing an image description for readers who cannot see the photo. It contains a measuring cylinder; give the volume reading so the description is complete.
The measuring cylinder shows 7 mL
